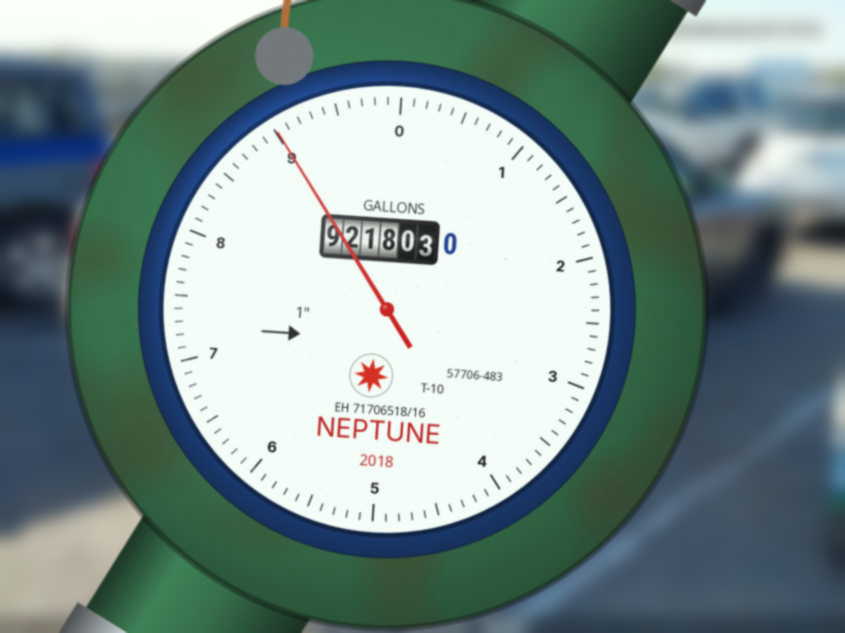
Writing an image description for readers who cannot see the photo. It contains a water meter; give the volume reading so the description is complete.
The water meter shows 9218029.0 gal
